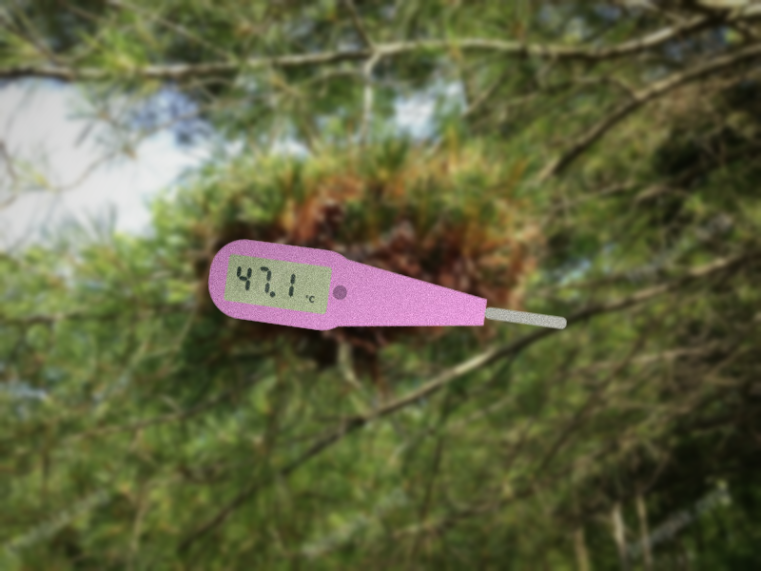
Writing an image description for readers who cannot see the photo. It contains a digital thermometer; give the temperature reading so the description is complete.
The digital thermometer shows 47.1 °C
